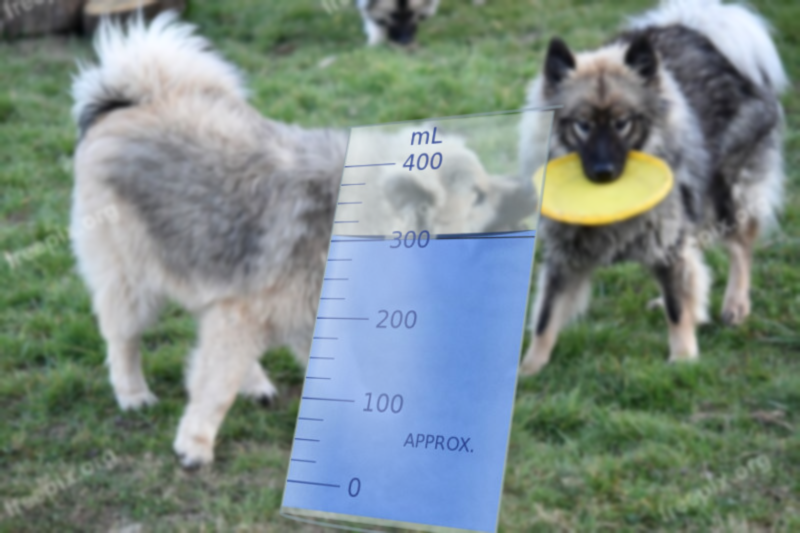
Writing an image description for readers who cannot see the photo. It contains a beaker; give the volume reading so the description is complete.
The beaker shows 300 mL
